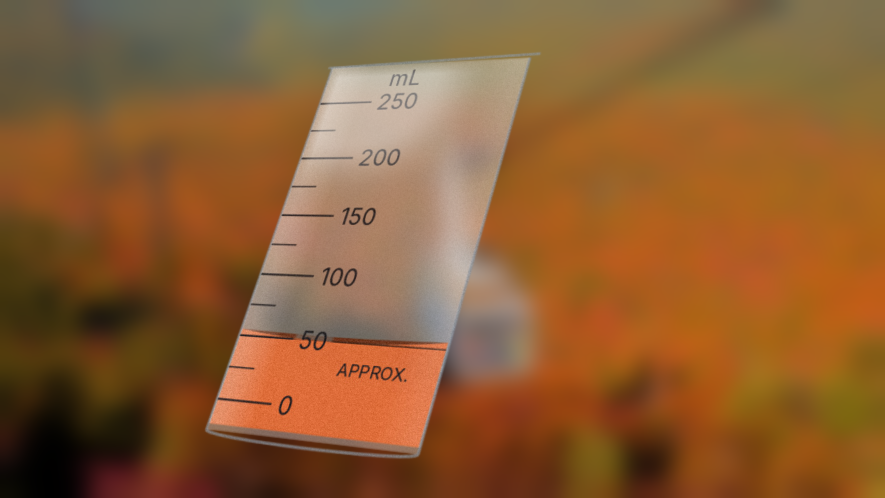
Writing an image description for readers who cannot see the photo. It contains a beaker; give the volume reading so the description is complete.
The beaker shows 50 mL
